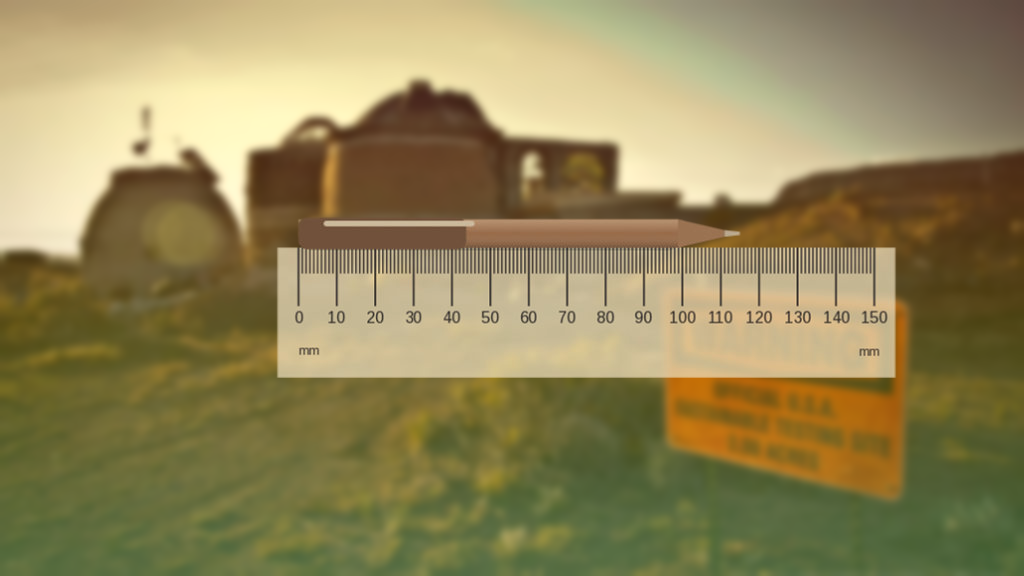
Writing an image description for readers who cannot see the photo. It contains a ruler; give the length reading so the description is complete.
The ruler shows 115 mm
